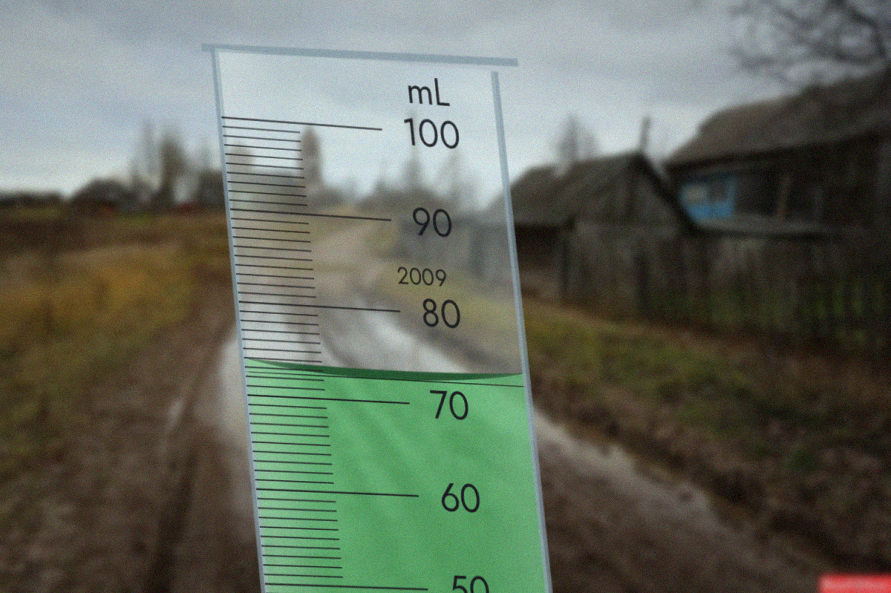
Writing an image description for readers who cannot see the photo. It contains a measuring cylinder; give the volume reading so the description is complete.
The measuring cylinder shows 72.5 mL
